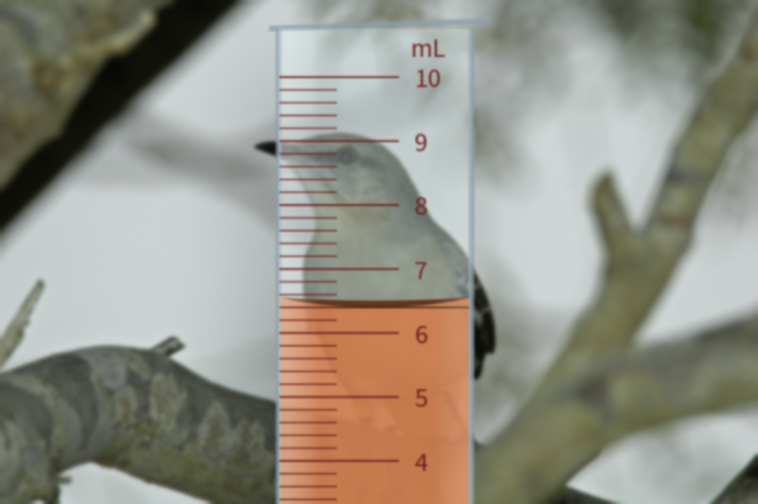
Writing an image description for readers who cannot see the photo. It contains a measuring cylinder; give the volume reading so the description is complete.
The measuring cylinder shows 6.4 mL
